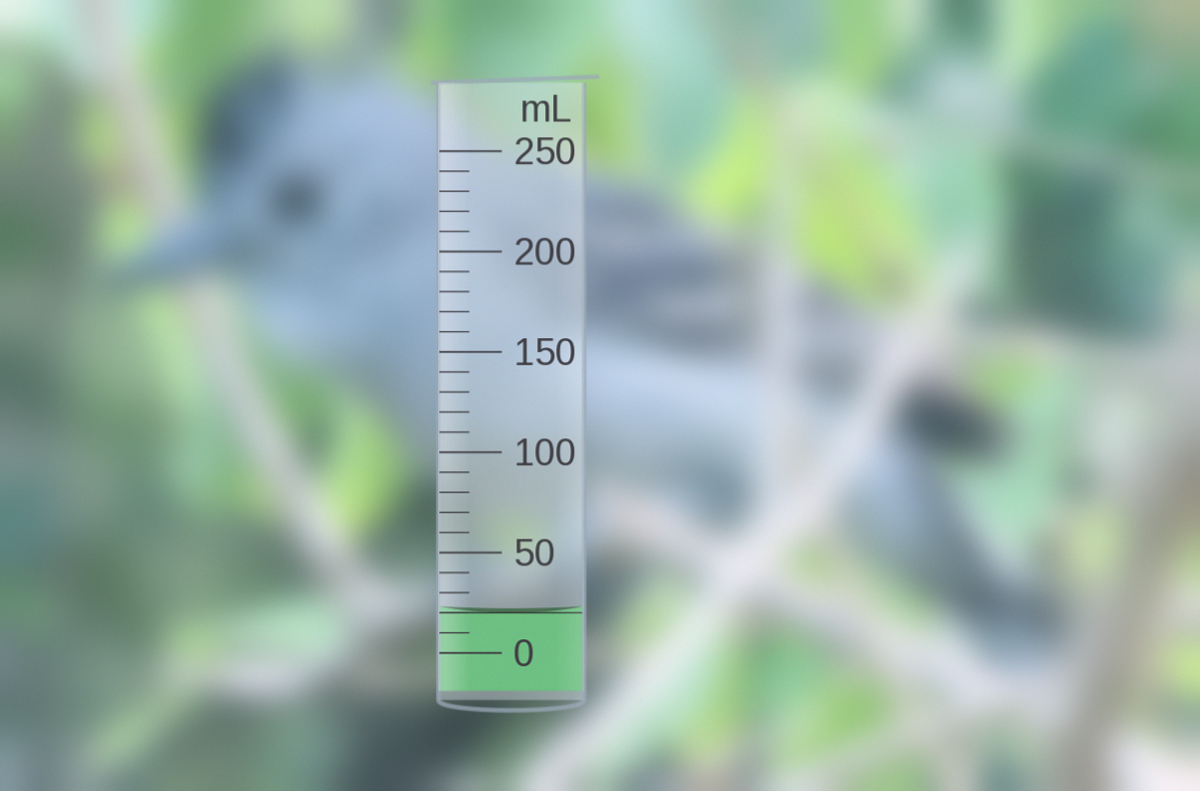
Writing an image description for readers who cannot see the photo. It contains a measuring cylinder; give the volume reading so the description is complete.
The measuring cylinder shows 20 mL
